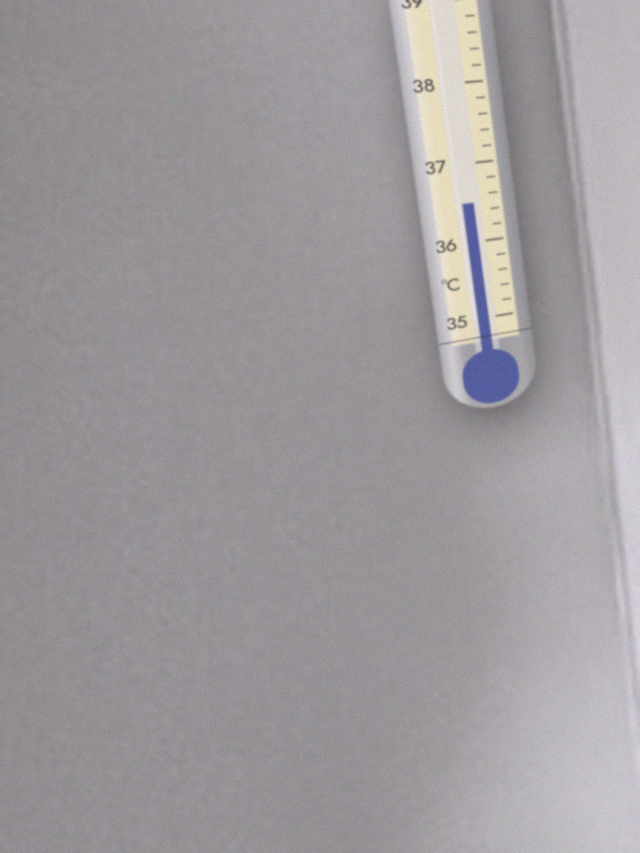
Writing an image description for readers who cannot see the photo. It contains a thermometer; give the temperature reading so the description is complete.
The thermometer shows 36.5 °C
